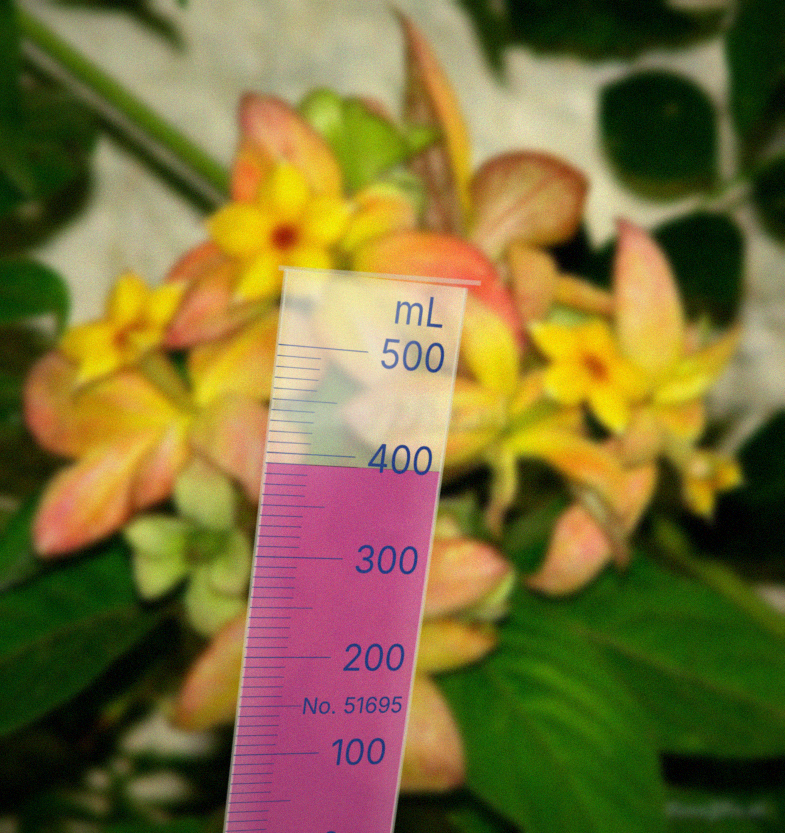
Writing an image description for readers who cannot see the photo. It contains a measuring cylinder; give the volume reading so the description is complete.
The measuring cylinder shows 390 mL
